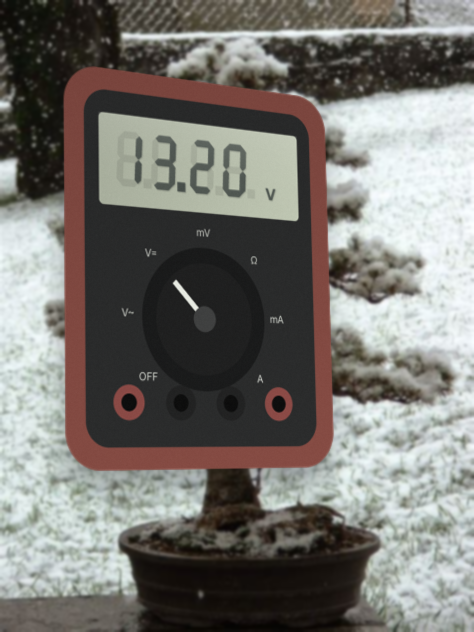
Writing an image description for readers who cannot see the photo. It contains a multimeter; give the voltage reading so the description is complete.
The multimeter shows 13.20 V
